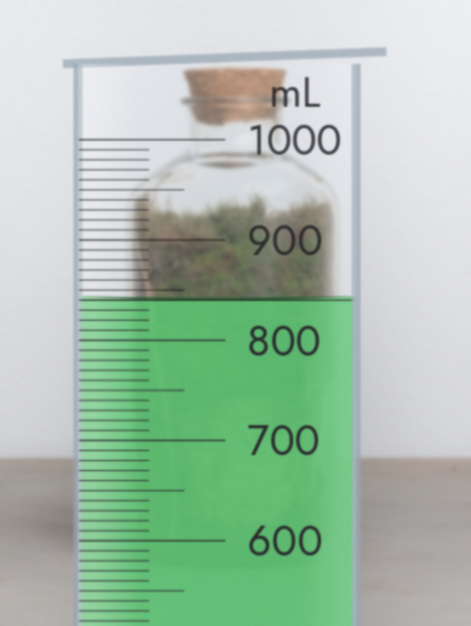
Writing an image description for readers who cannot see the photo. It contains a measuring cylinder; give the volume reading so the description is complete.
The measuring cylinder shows 840 mL
